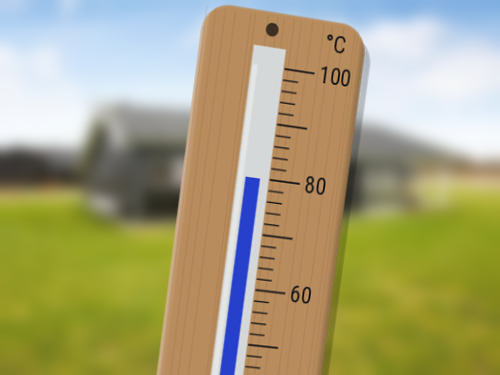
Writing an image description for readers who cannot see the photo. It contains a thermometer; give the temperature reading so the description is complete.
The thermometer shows 80 °C
